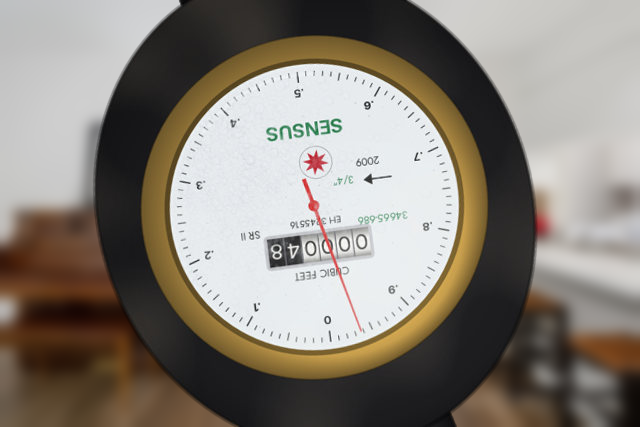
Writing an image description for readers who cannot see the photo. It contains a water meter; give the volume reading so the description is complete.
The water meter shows 47.96 ft³
